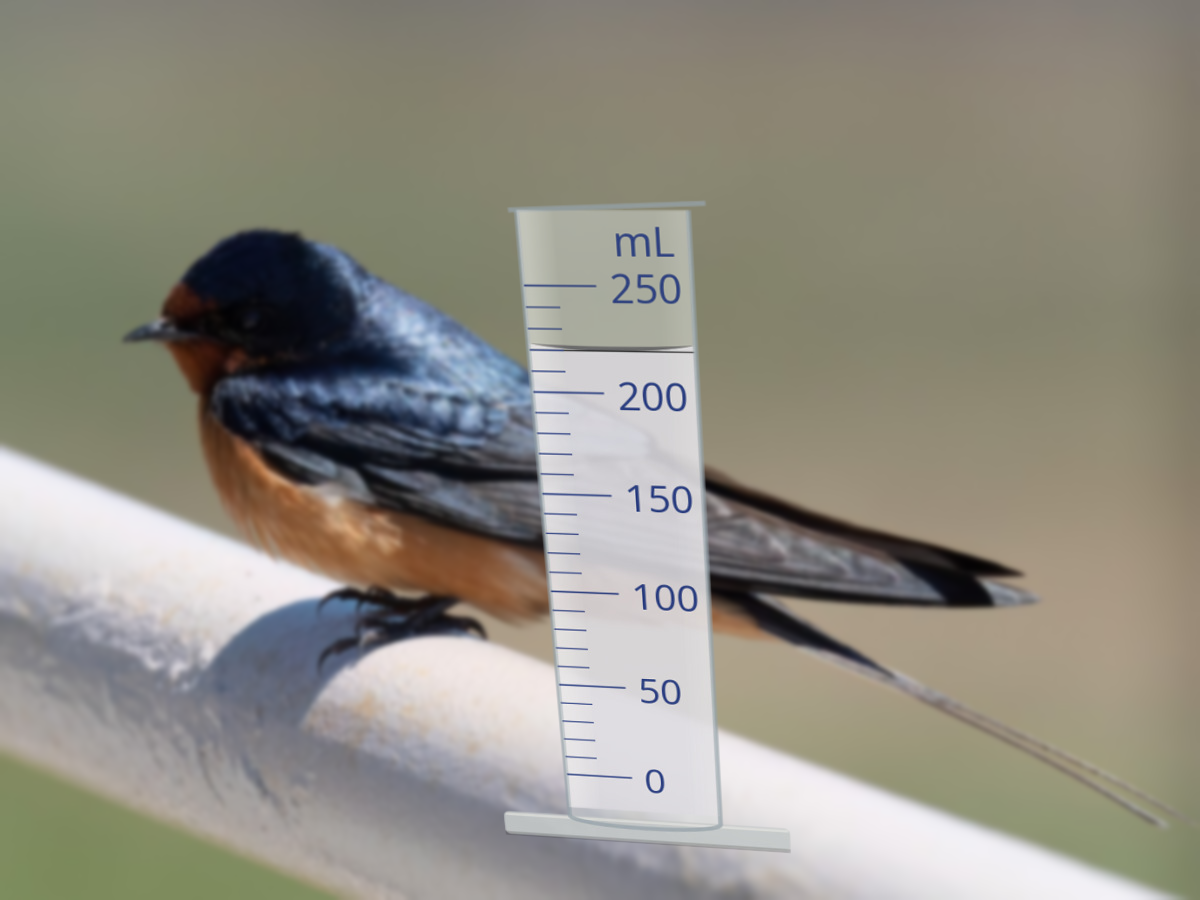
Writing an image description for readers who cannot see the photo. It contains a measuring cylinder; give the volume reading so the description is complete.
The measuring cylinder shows 220 mL
